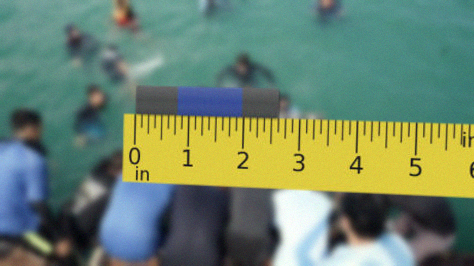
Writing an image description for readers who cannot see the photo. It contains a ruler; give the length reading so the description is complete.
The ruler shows 2.625 in
